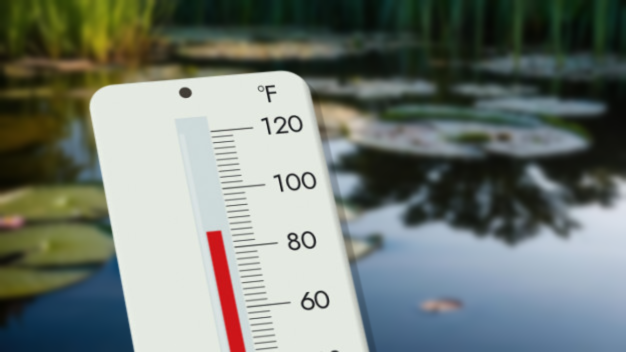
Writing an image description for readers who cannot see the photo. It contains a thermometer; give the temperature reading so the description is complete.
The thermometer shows 86 °F
